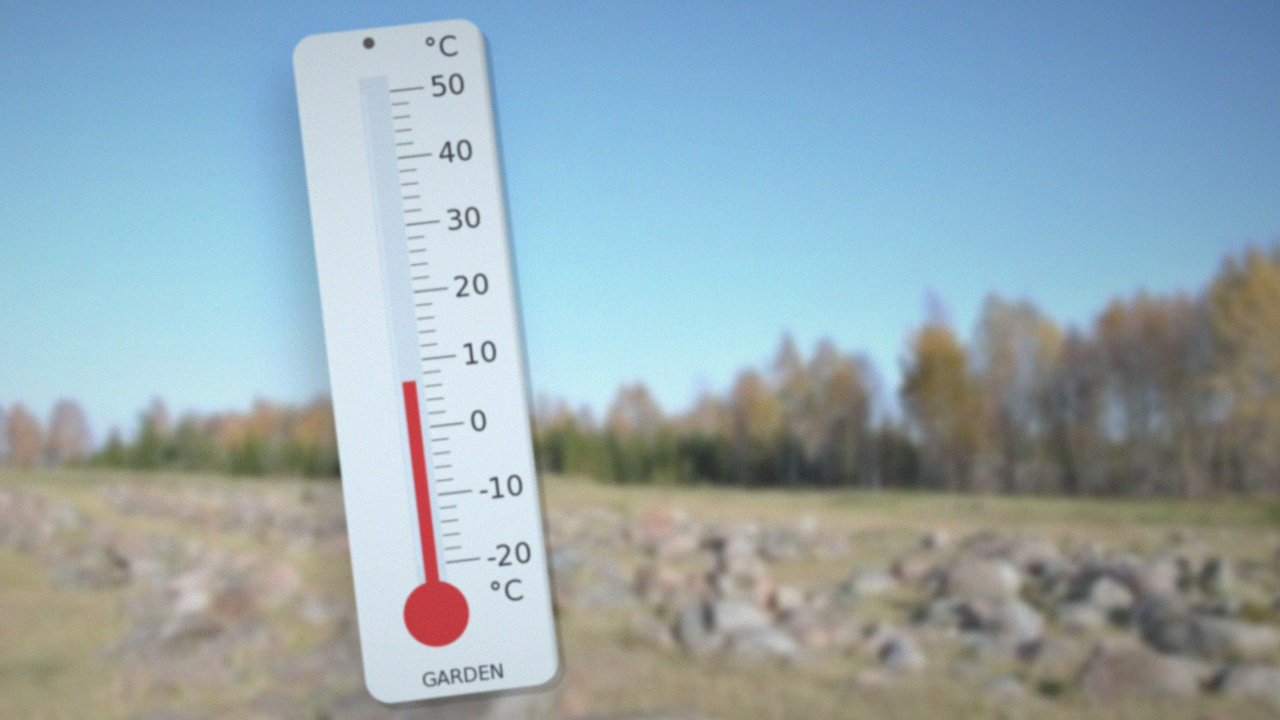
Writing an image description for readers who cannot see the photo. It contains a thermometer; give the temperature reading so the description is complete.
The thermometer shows 7 °C
